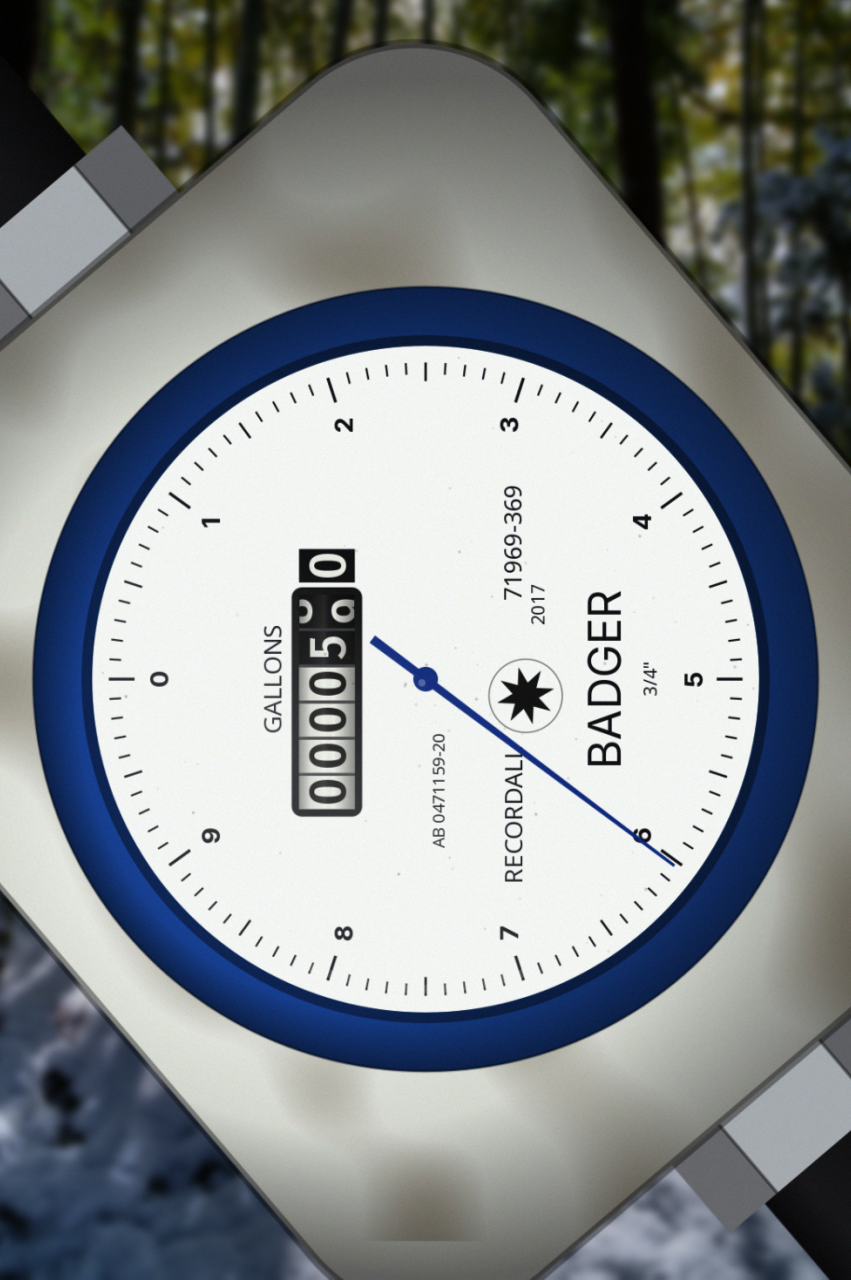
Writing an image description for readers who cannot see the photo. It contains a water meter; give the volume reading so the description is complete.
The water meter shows 586.0 gal
